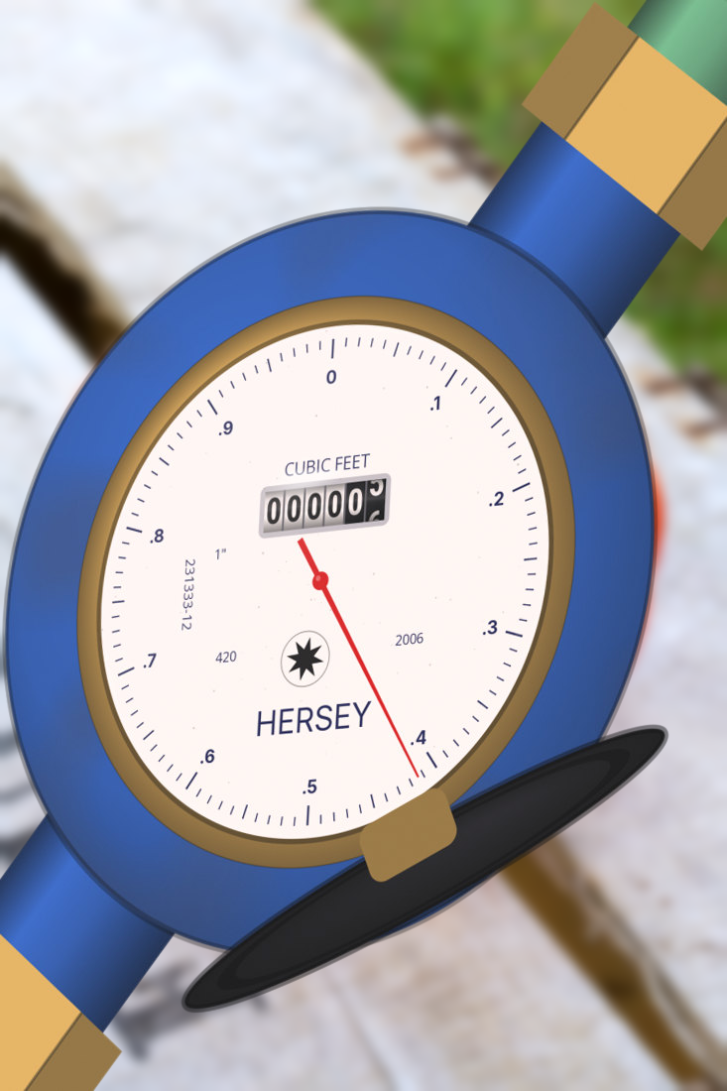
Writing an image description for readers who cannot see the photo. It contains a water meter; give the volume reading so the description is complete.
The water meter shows 5.41 ft³
